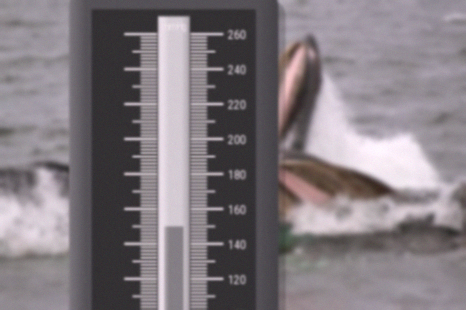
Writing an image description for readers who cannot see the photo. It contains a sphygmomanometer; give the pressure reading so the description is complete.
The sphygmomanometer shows 150 mmHg
